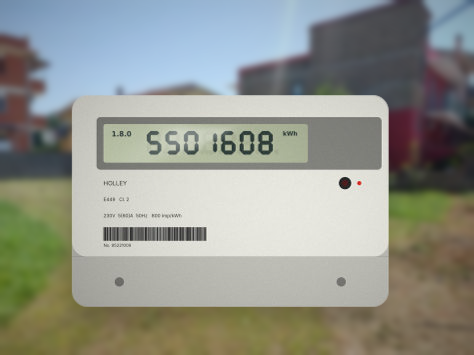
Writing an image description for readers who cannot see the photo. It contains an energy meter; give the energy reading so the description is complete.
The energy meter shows 5501608 kWh
